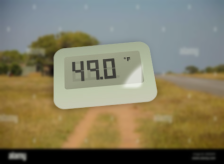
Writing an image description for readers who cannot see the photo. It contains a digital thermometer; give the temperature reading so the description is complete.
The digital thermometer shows 49.0 °F
